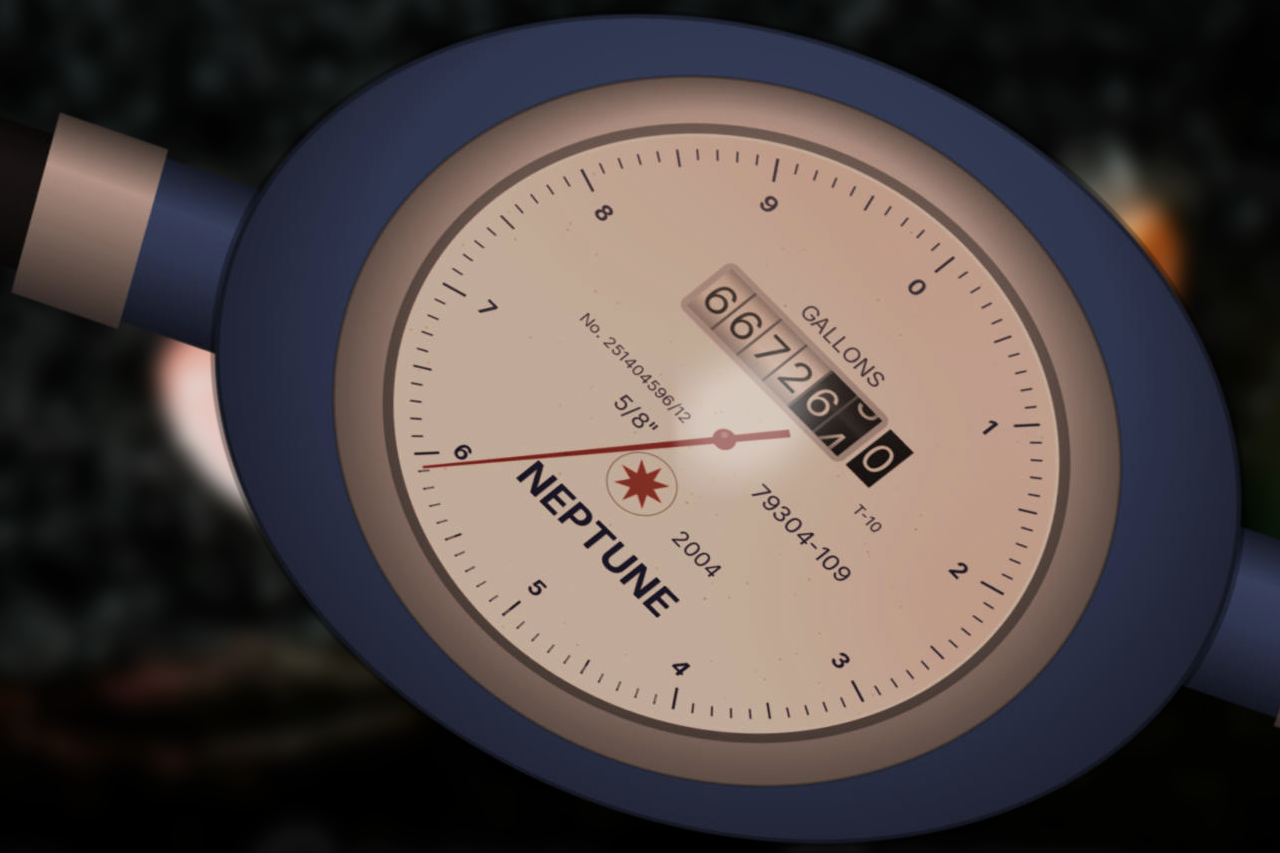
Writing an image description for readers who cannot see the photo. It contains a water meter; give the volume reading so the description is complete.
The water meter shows 6672635.9 gal
